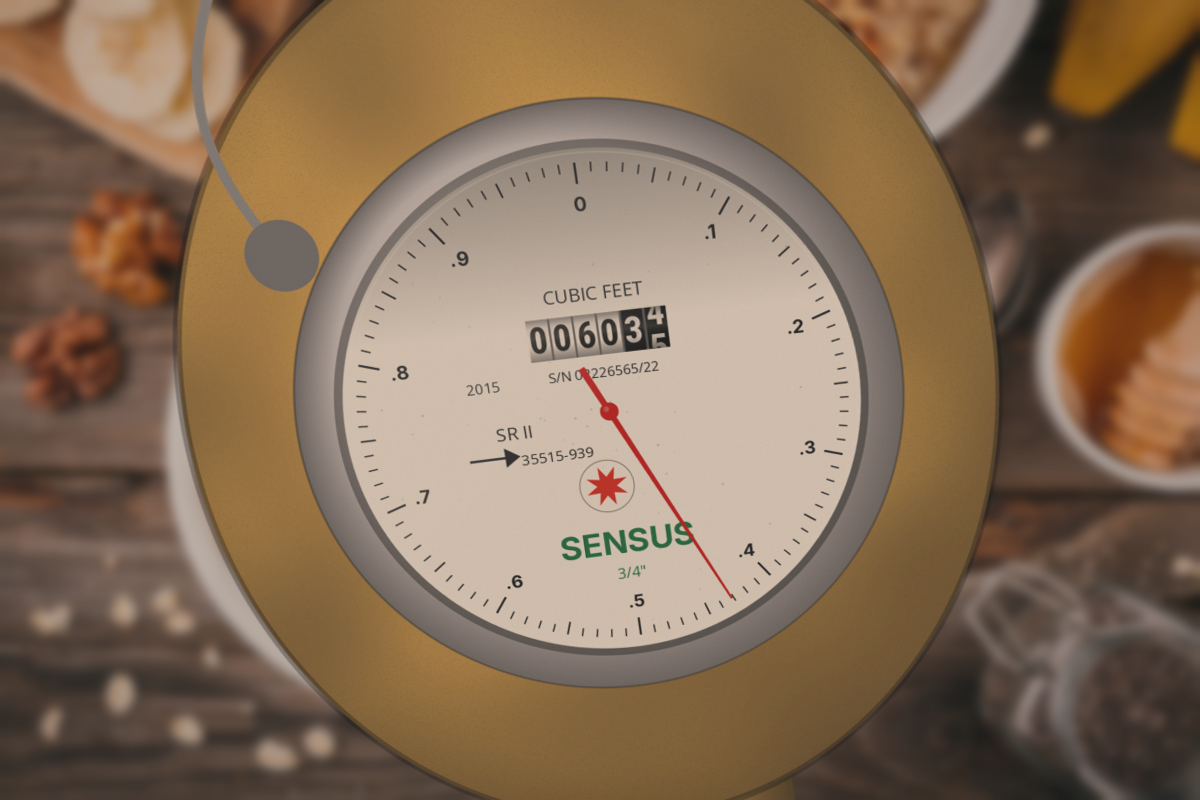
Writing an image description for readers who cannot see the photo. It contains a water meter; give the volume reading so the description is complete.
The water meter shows 6034.43 ft³
